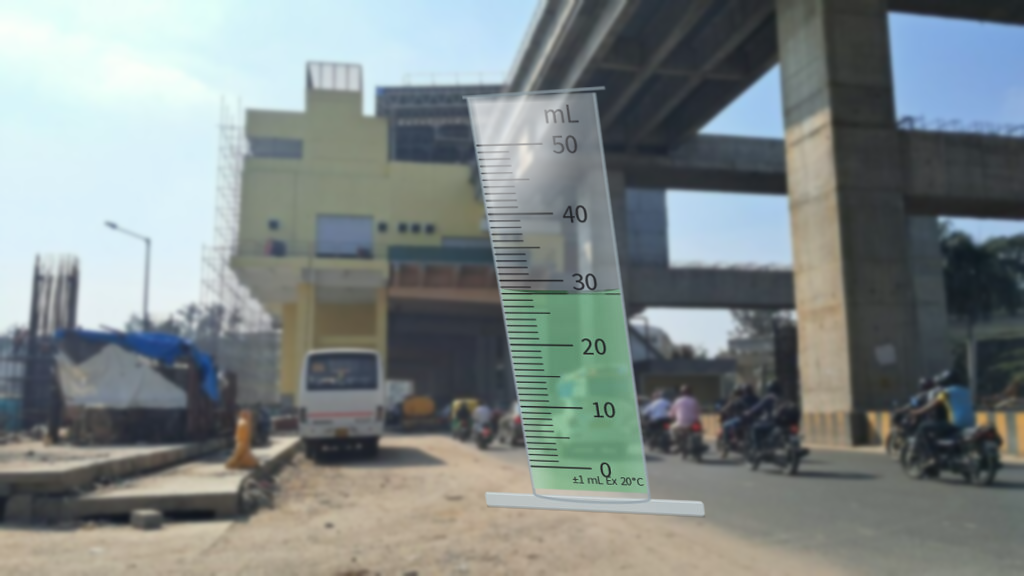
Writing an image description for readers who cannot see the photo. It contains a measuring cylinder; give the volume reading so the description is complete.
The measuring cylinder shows 28 mL
